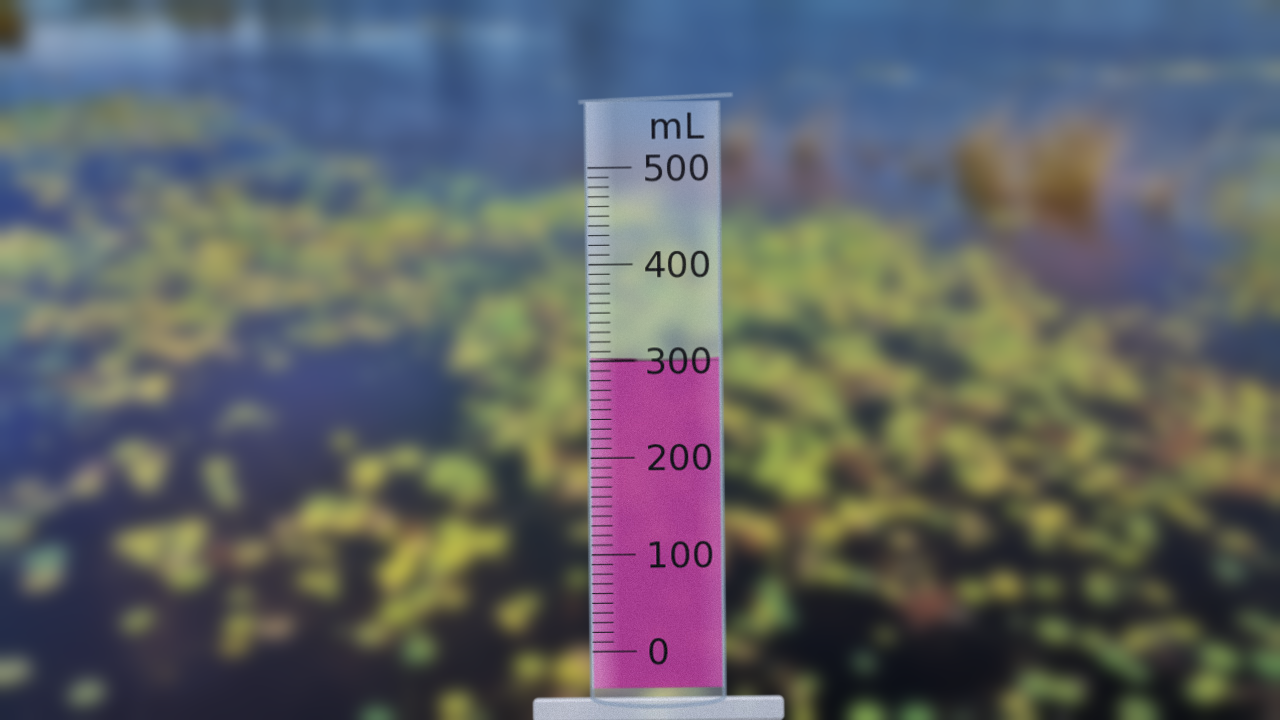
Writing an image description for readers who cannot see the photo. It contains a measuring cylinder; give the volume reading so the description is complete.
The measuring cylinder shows 300 mL
